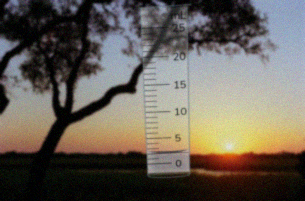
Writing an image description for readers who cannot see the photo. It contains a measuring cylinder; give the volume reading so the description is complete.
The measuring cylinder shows 2 mL
